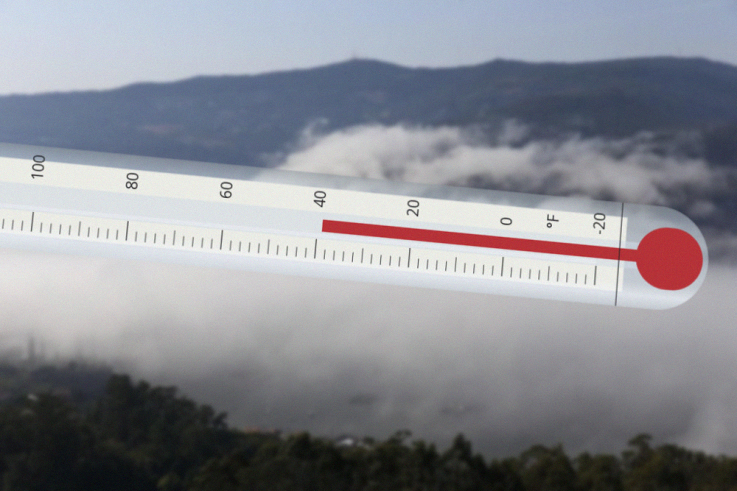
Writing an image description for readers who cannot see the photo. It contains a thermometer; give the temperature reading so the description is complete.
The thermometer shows 39 °F
